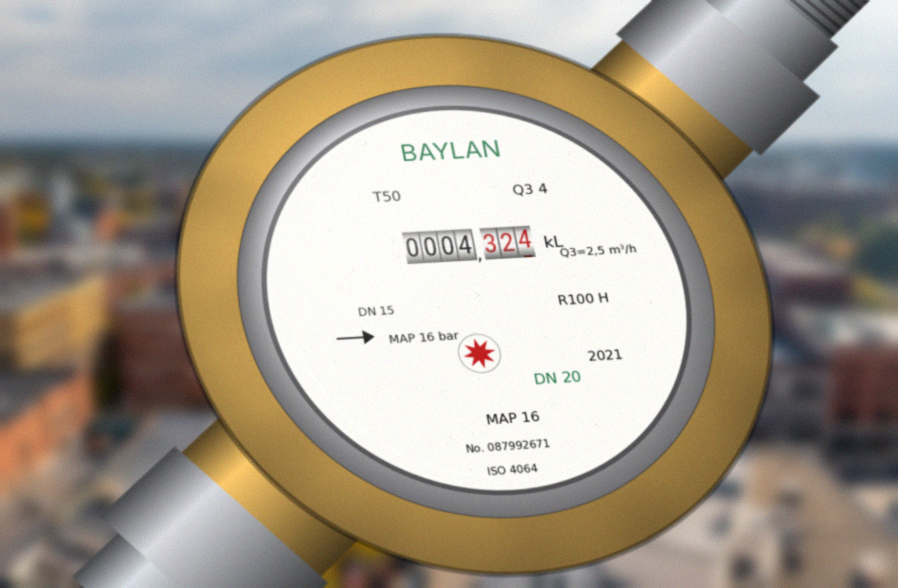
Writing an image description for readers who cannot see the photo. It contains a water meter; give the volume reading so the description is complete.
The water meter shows 4.324 kL
